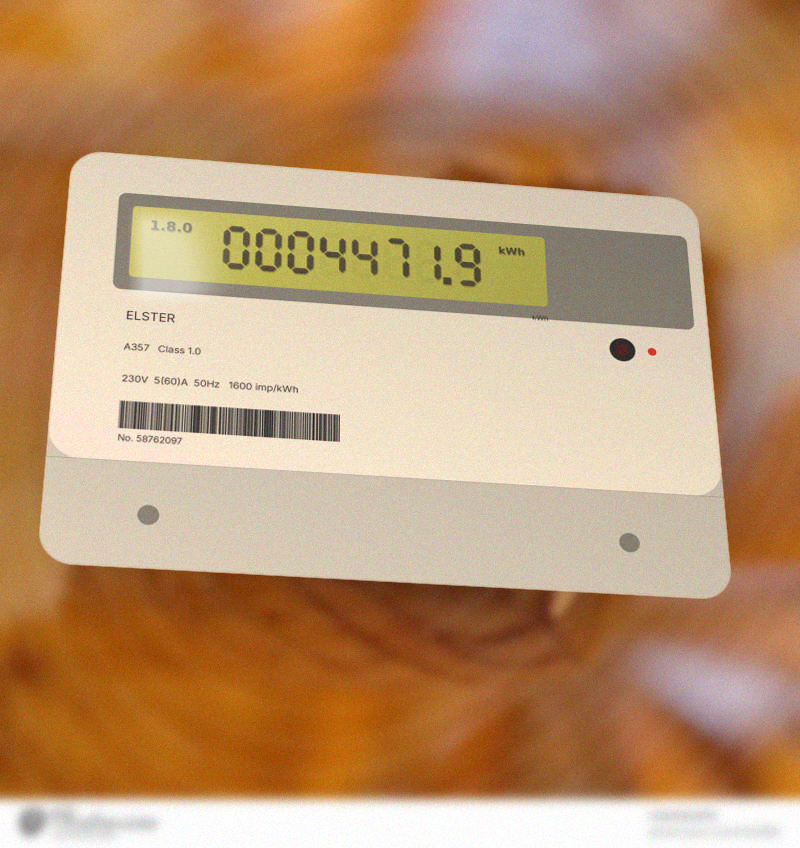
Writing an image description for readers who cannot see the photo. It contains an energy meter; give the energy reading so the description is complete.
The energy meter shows 4471.9 kWh
